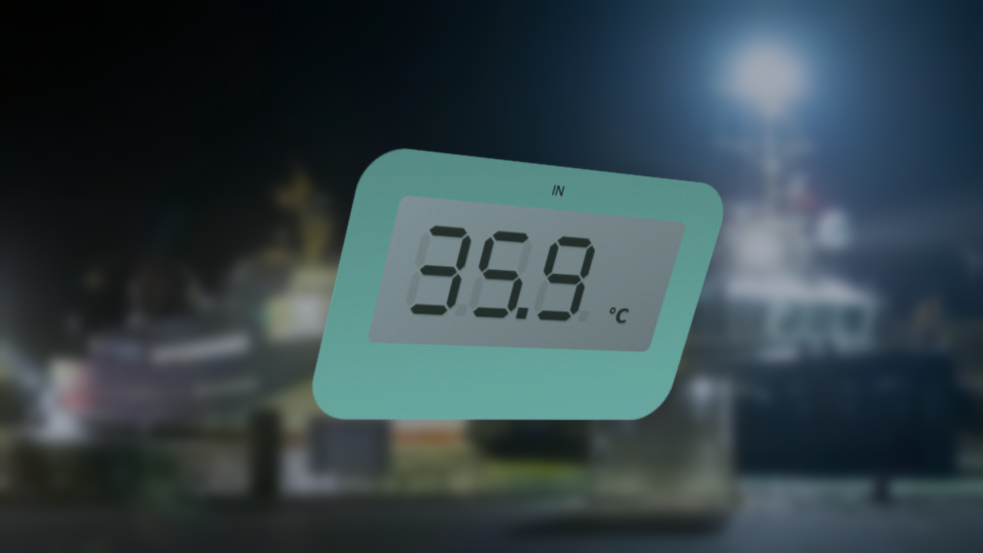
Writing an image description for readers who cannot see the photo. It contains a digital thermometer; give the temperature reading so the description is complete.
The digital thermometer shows 35.9 °C
